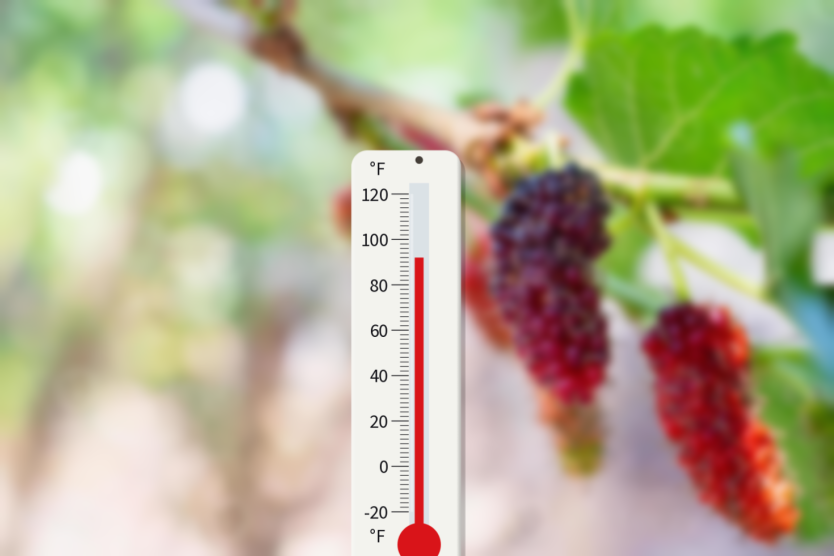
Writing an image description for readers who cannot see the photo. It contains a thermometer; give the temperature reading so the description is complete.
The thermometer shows 92 °F
